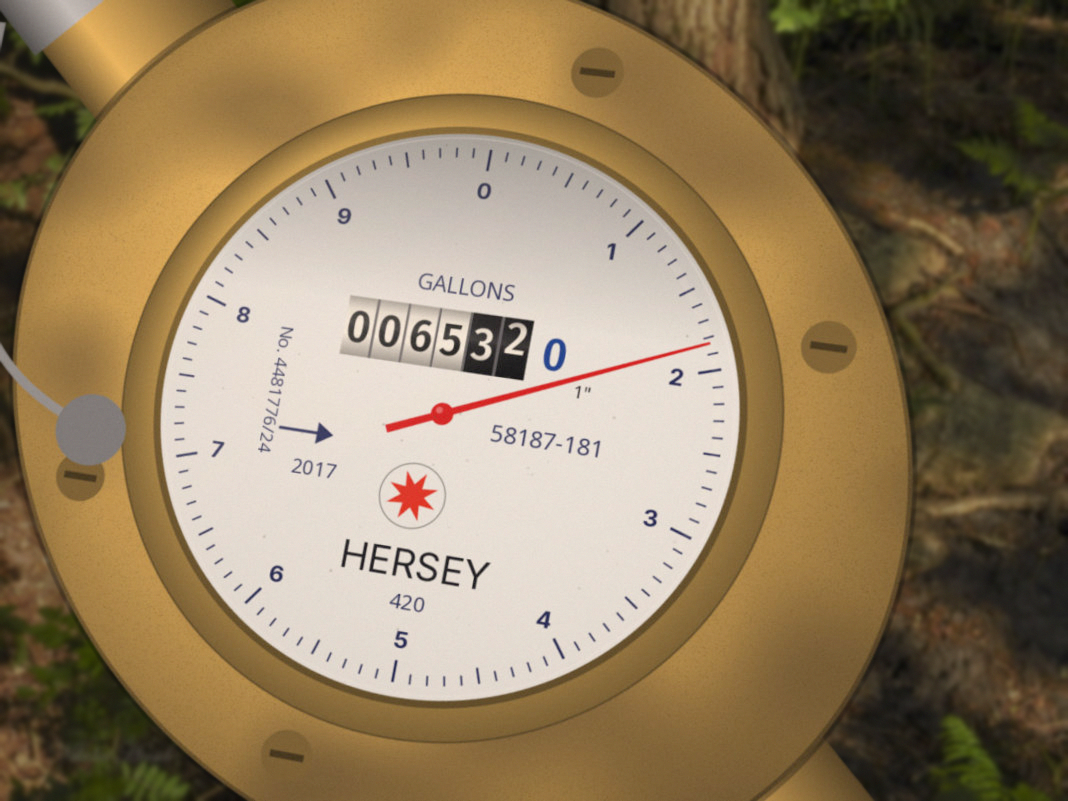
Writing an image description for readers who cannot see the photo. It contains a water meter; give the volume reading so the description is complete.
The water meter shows 65321.8 gal
